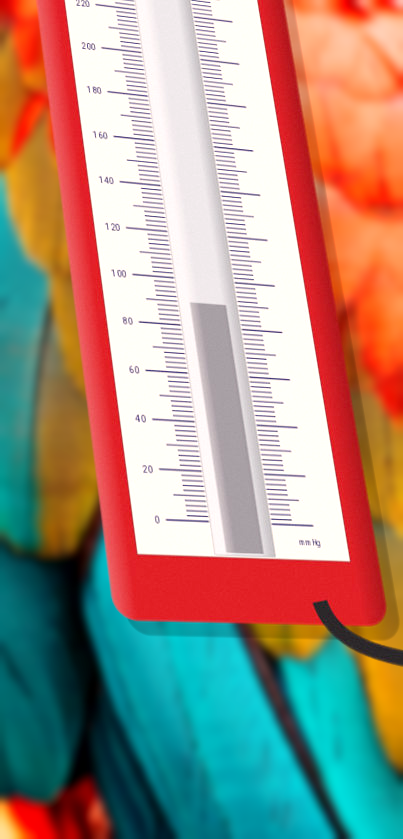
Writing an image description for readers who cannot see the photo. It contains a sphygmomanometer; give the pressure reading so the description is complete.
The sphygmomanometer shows 90 mmHg
